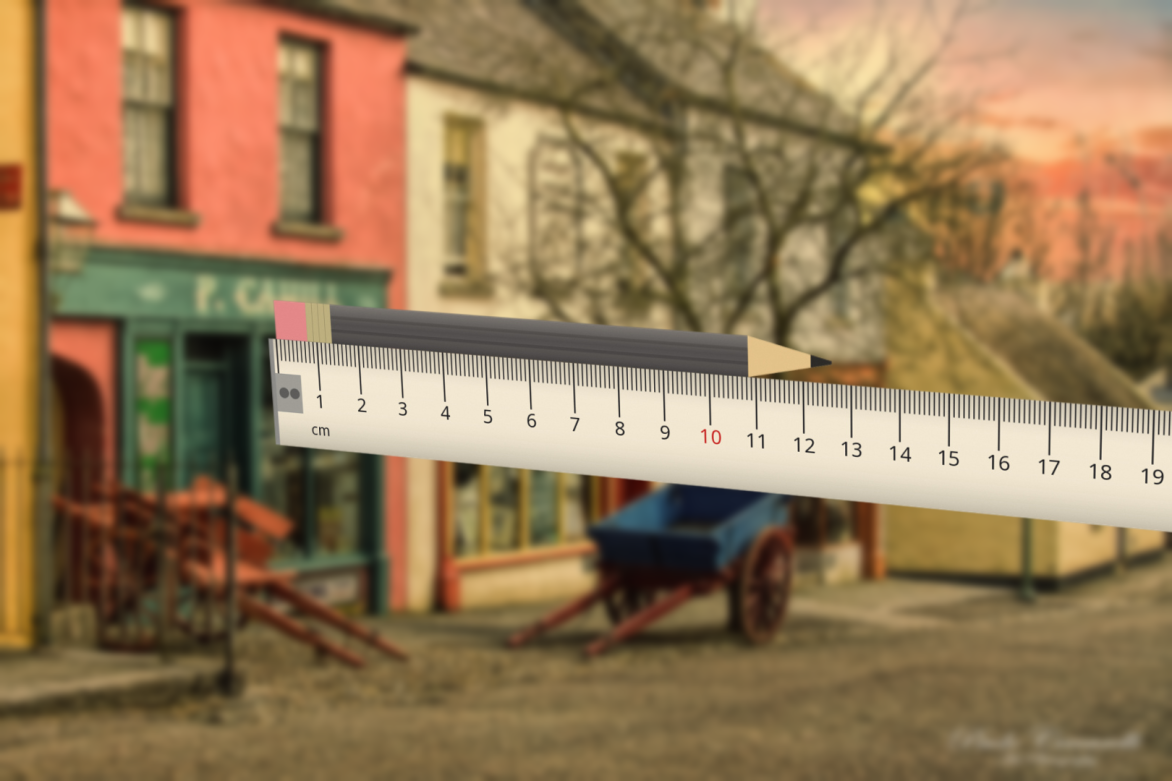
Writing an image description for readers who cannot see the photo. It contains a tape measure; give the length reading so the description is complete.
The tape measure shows 12.6 cm
